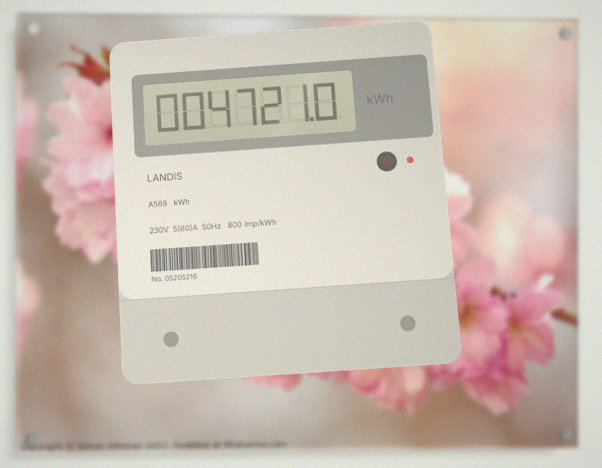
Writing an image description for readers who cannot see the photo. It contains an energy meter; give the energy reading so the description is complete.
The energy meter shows 4721.0 kWh
